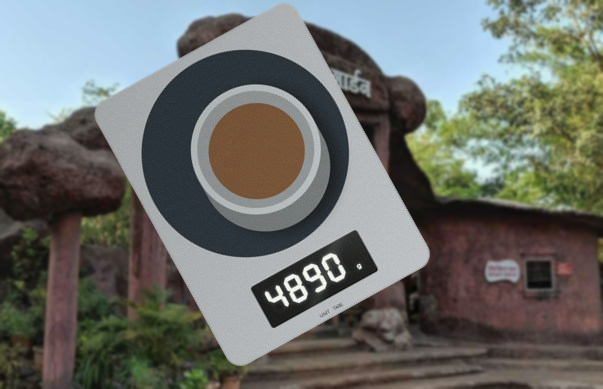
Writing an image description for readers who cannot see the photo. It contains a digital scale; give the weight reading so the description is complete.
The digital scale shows 4890 g
